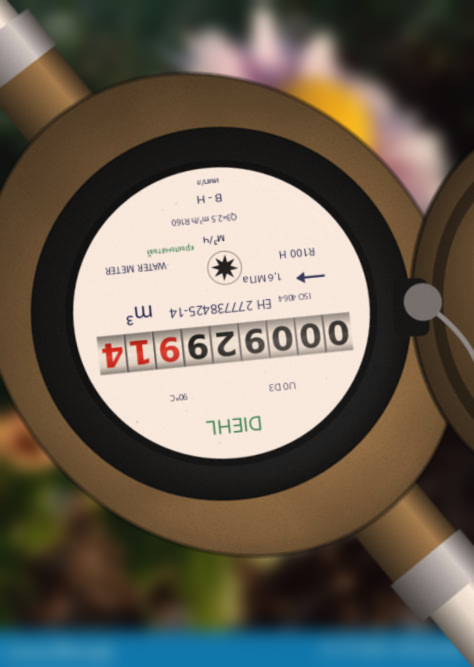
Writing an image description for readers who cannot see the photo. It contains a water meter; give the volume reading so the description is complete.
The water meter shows 929.914 m³
